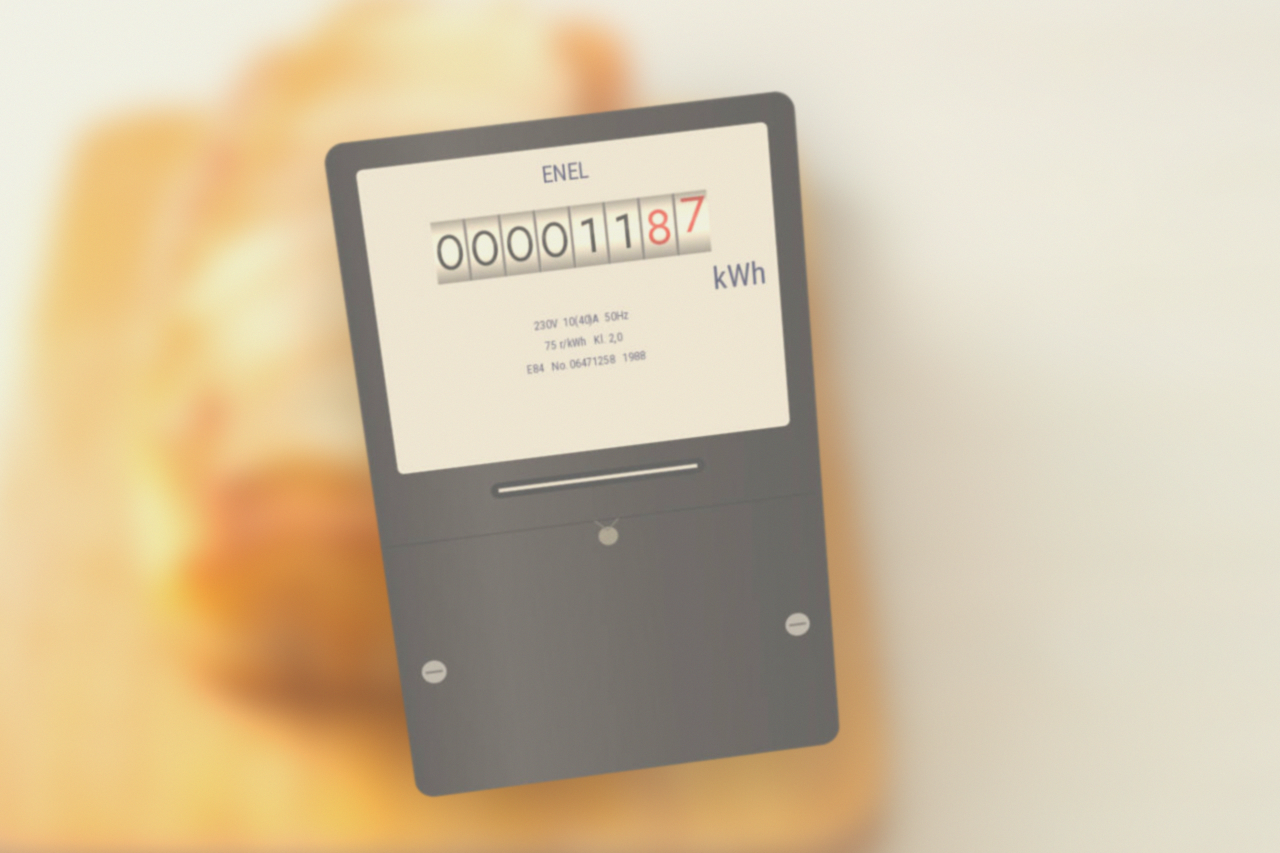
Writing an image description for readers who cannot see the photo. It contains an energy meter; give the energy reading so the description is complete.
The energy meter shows 11.87 kWh
